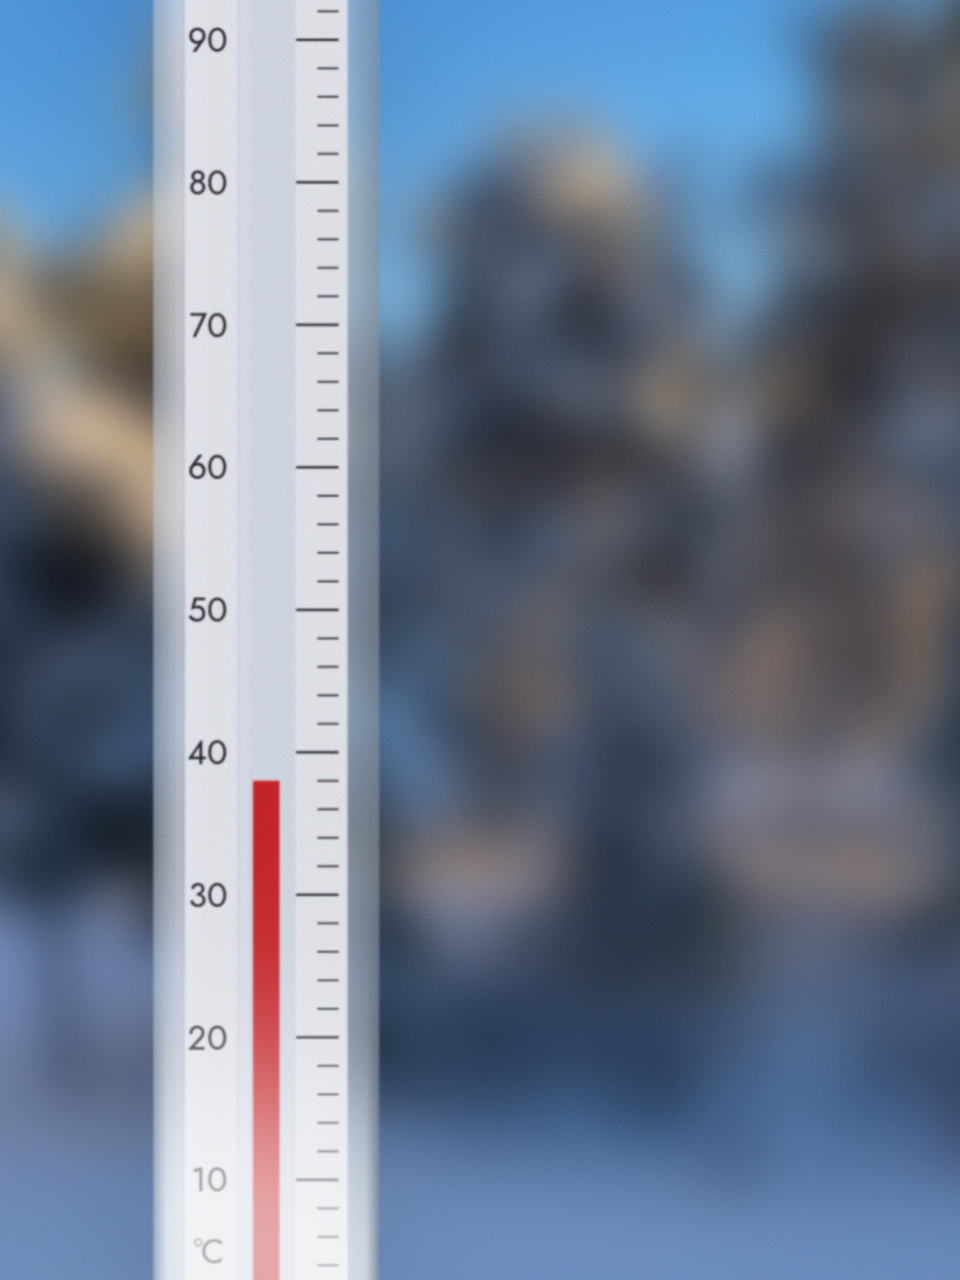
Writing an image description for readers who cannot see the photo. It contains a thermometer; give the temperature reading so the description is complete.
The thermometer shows 38 °C
